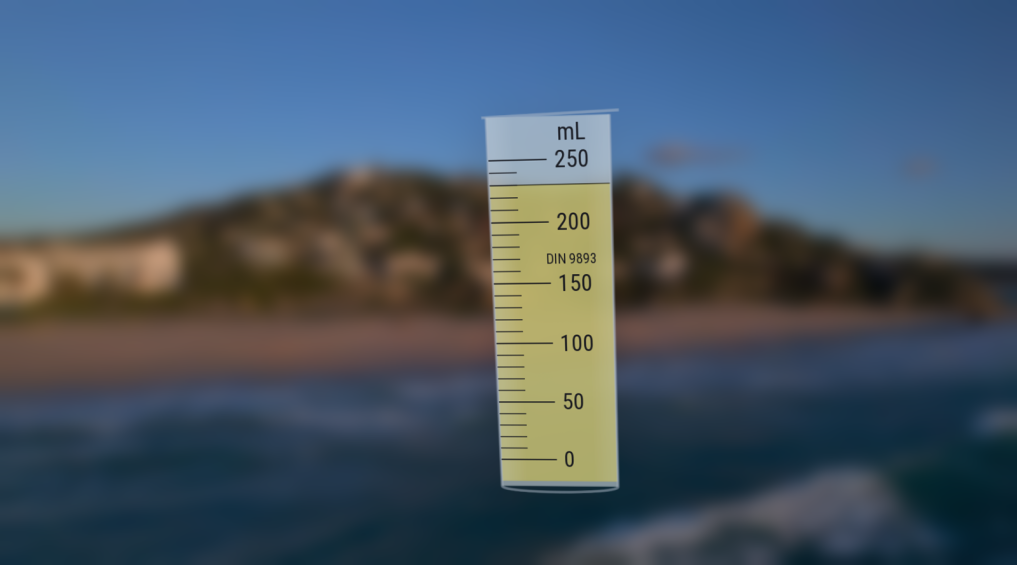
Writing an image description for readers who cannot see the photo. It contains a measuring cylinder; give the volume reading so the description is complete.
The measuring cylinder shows 230 mL
